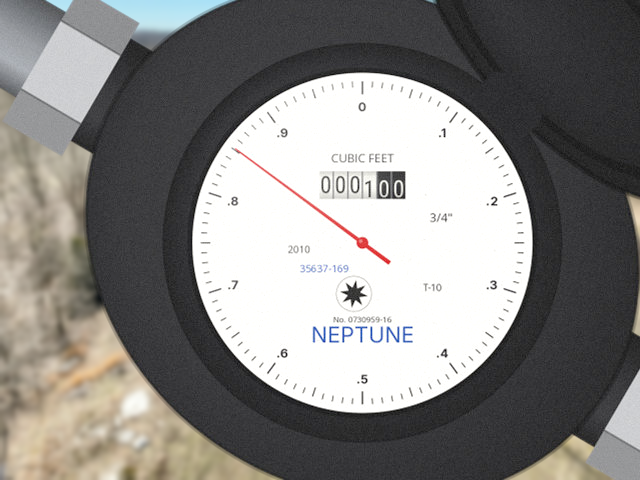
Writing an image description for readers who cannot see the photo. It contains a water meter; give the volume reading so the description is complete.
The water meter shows 99.85 ft³
